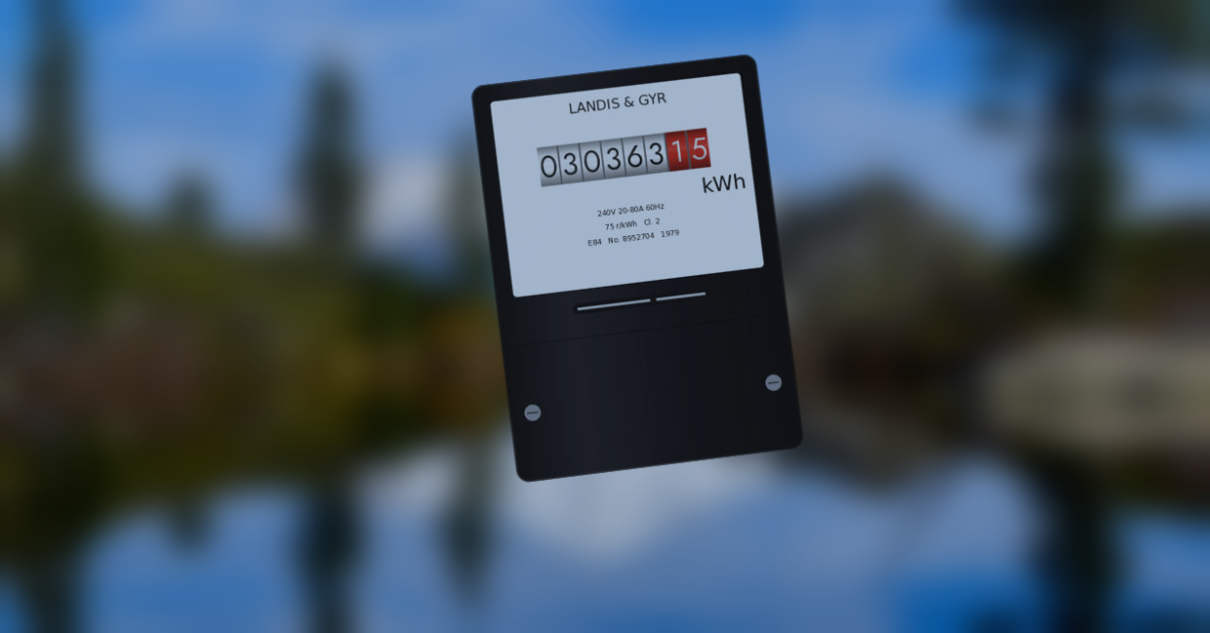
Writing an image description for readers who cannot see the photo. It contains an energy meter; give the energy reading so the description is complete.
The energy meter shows 30363.15 kWh
